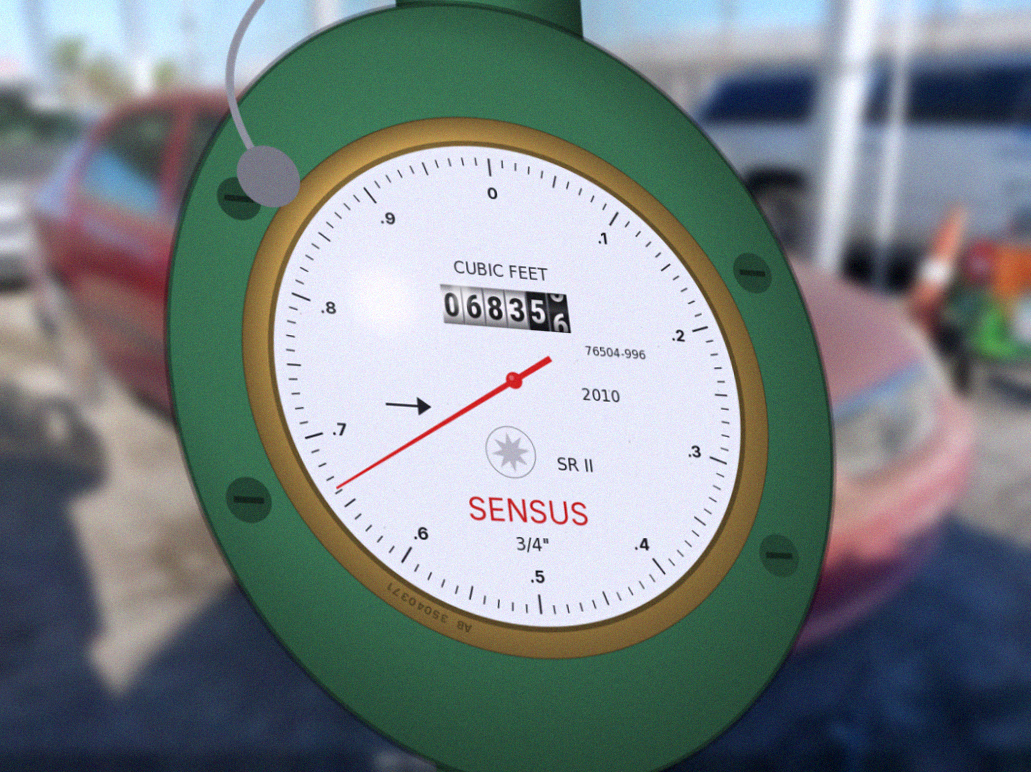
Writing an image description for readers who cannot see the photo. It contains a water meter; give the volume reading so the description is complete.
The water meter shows 68355.66 ft³
